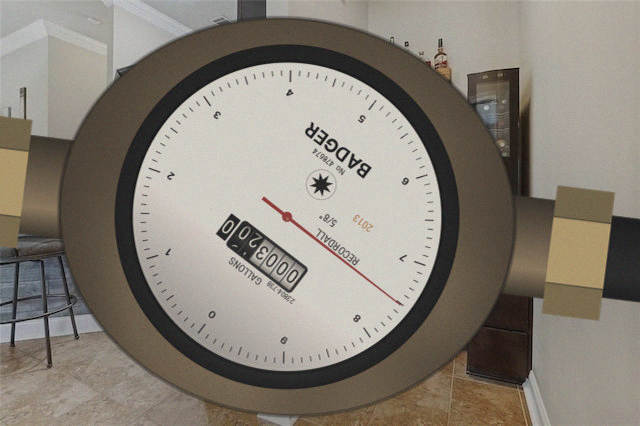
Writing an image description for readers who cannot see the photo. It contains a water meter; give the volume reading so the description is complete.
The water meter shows 3197.5 gal
